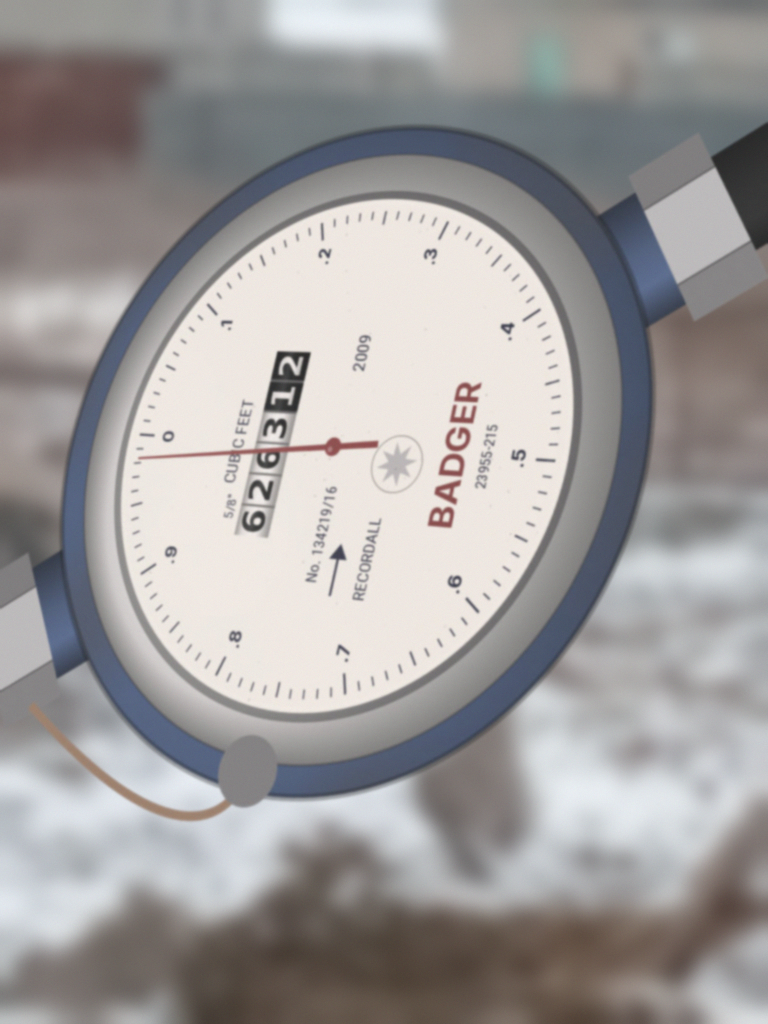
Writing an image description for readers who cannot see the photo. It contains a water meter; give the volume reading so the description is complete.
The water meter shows 626311.98 ft³
